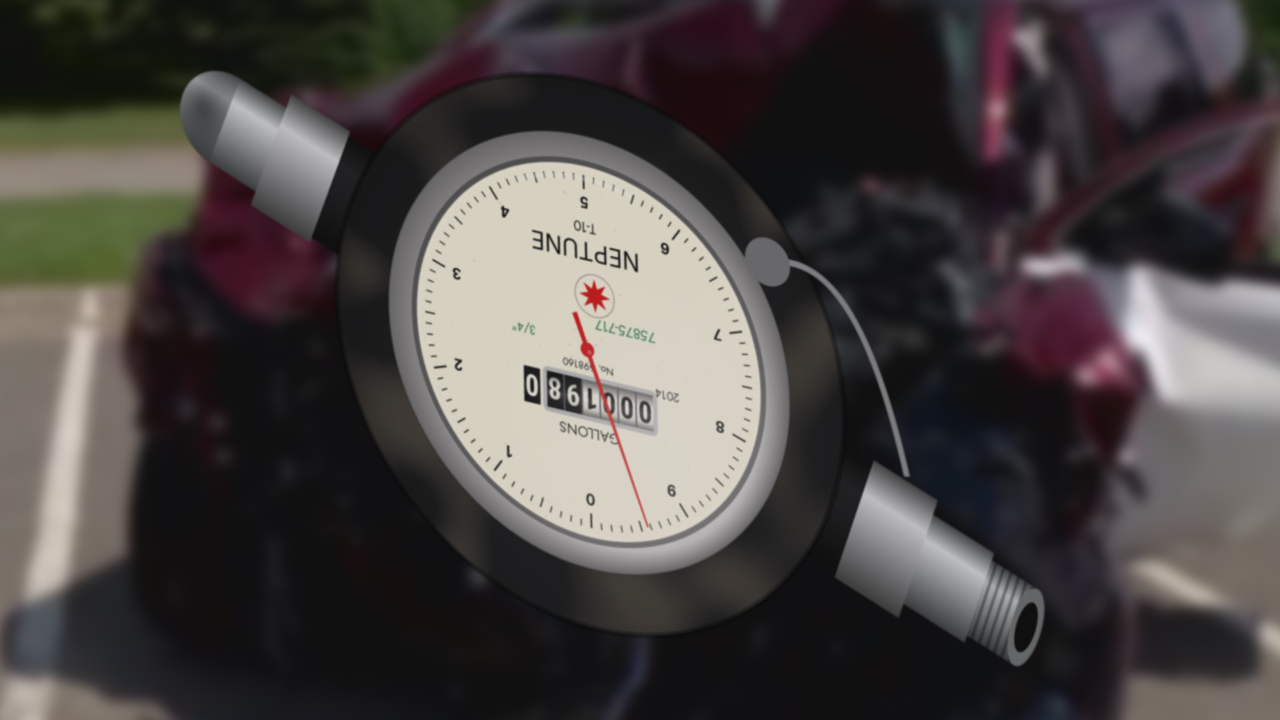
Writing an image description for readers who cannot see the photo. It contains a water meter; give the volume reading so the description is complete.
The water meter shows 1979.4 gal
